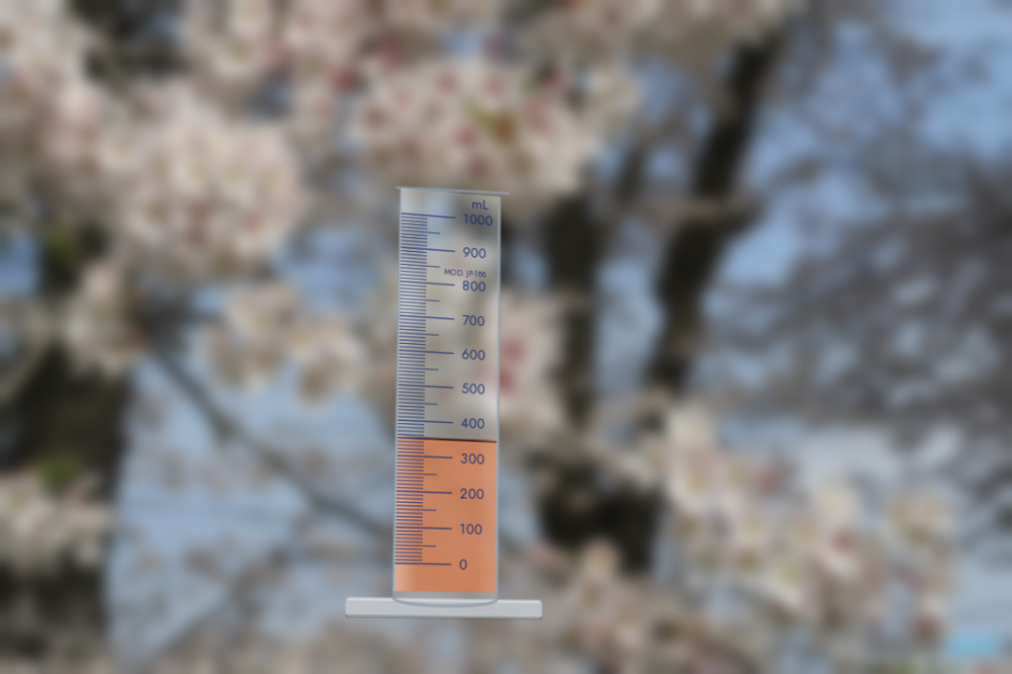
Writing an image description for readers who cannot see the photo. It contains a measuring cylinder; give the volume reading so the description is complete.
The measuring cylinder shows 350 mL
